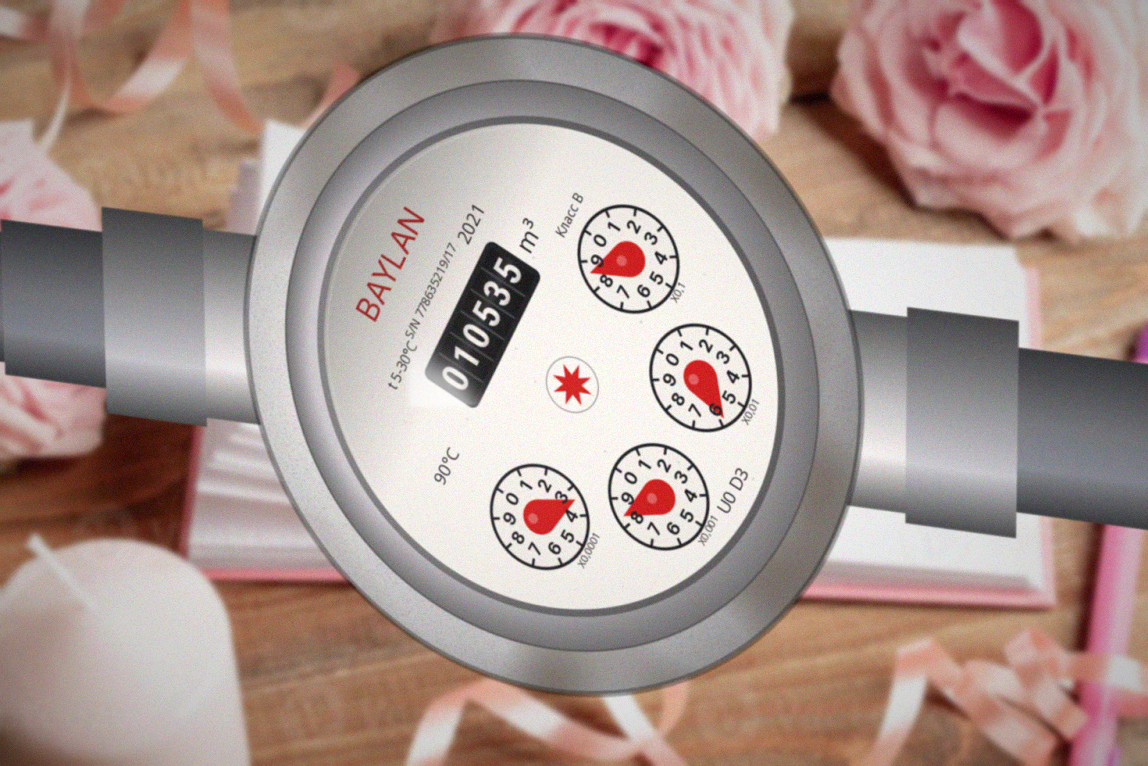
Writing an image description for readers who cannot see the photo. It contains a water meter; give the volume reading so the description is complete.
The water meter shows 10535.8583 m³
